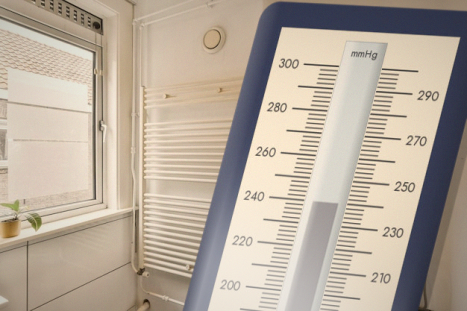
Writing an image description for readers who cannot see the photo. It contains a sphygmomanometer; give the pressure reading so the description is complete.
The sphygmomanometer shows 240 mmHg
